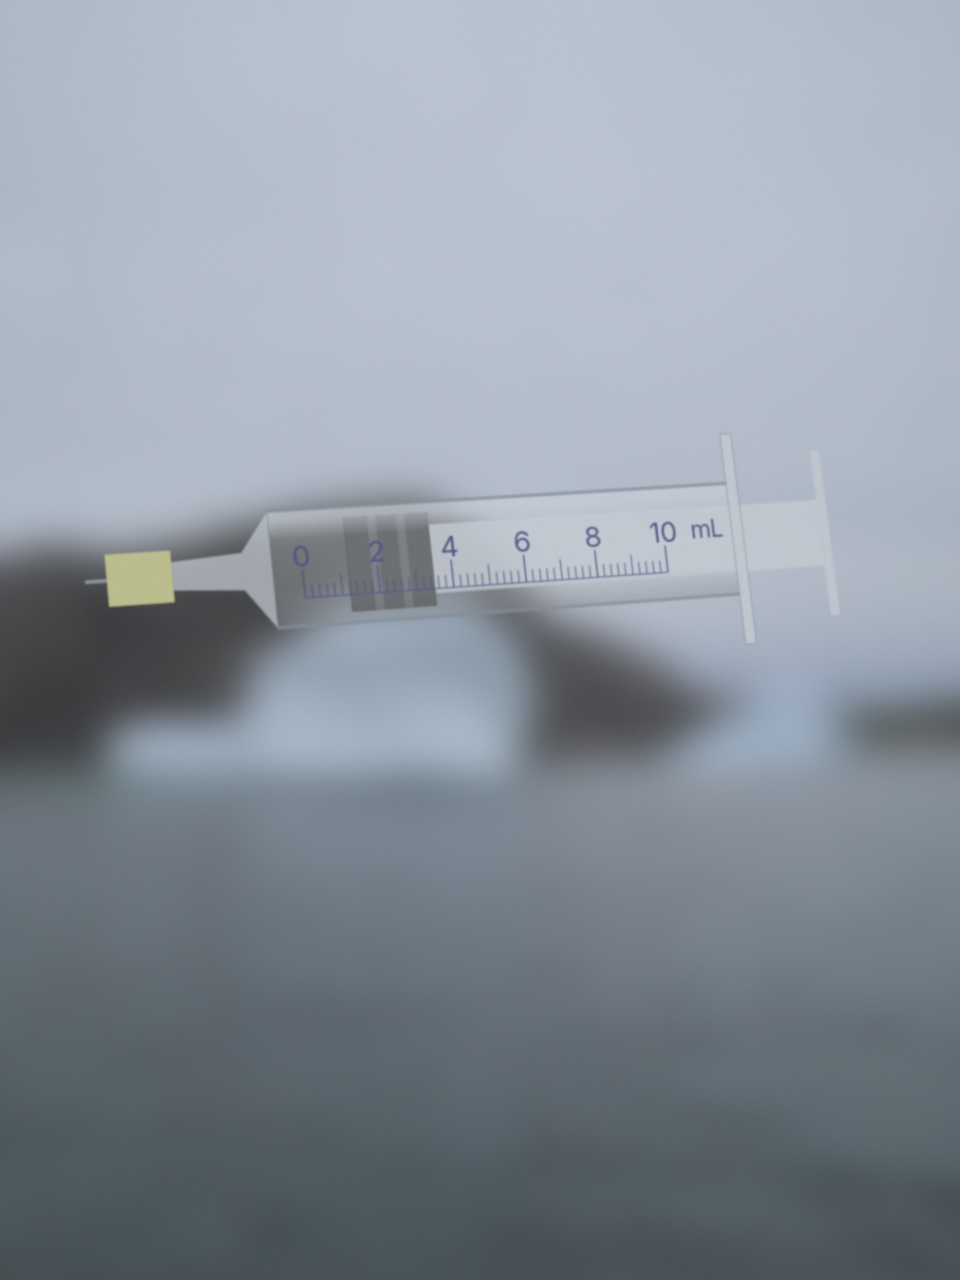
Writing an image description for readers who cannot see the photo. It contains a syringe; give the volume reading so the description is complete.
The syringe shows 1.2 mL
